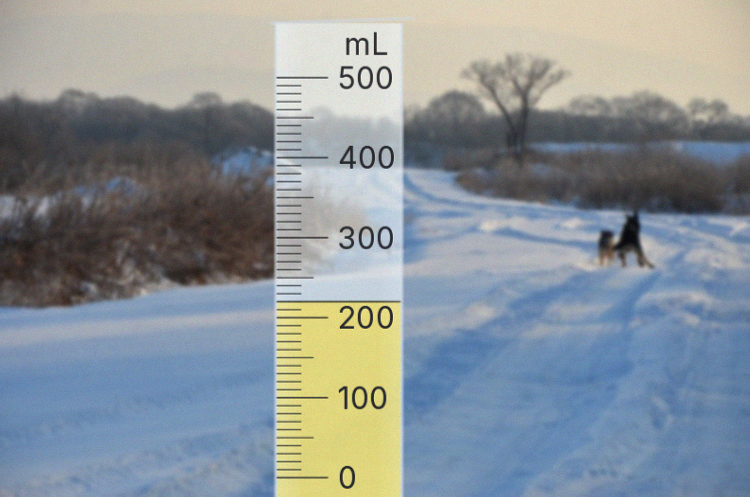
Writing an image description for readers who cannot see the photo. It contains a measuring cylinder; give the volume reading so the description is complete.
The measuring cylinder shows 220 mL
